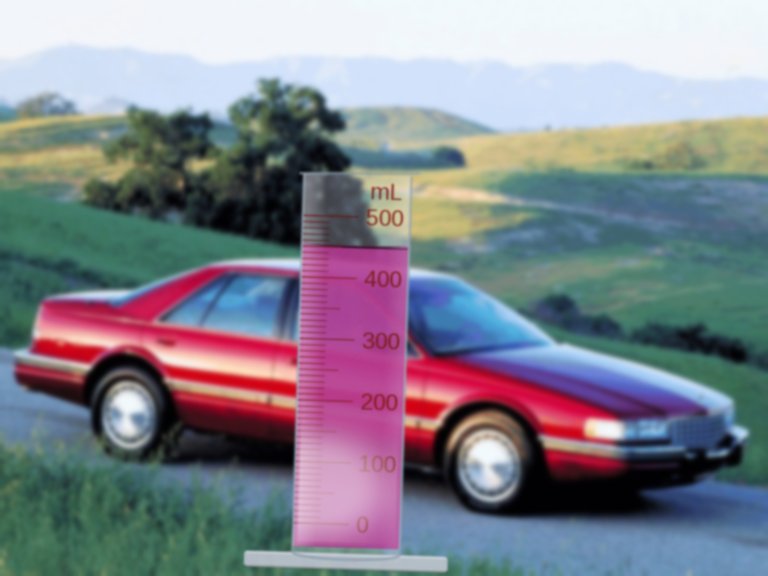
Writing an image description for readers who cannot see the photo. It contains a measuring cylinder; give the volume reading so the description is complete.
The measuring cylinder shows 450 mL
